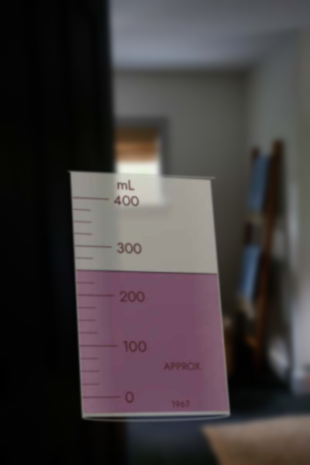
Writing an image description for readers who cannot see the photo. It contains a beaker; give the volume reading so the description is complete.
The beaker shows 250 mL
